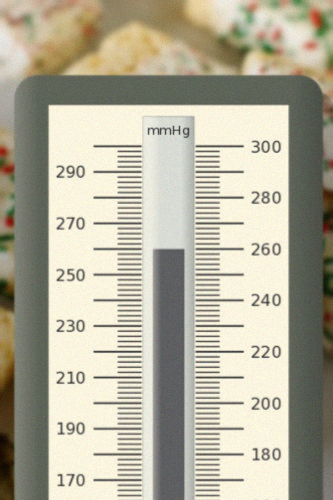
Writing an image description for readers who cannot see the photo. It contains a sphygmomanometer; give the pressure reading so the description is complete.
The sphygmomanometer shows 260 mmHg
